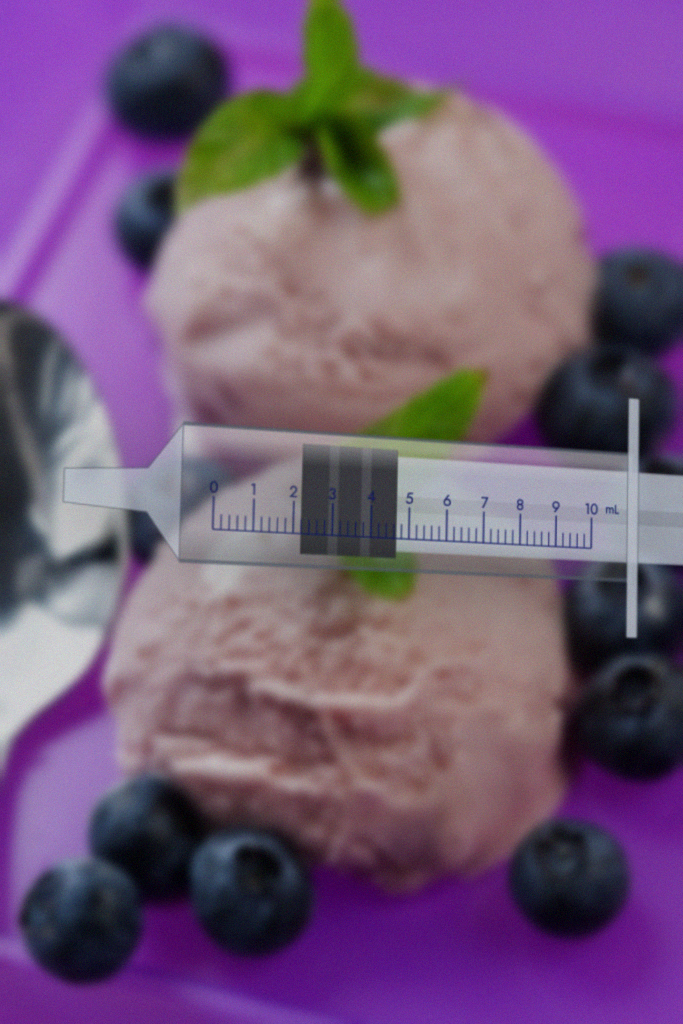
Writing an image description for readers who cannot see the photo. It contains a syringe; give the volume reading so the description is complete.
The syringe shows 2.2 mL
